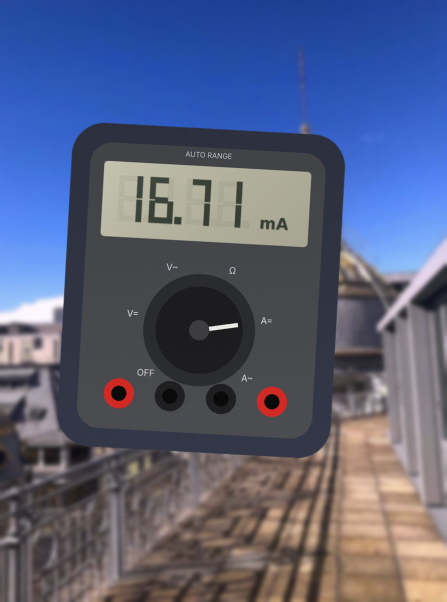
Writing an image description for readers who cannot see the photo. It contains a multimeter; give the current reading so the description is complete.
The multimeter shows 16.71 mA
